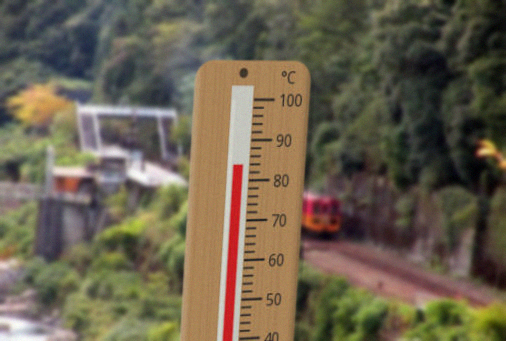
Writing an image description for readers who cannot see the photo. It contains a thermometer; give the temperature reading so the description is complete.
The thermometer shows 84 °C
